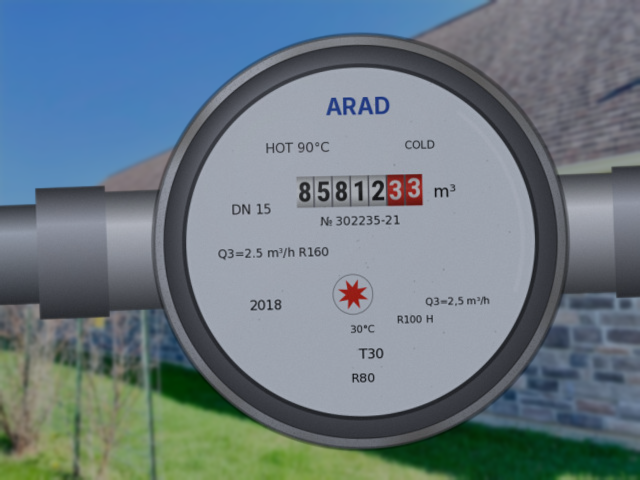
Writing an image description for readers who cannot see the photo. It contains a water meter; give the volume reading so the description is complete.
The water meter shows 85812.33 m³
